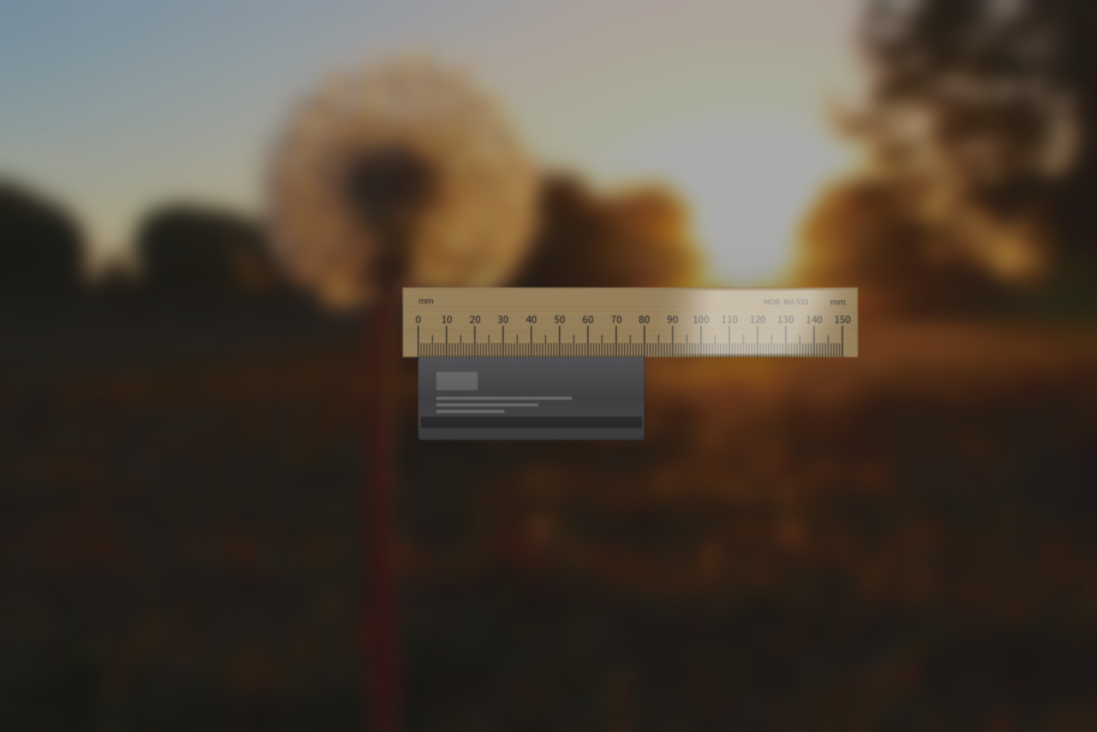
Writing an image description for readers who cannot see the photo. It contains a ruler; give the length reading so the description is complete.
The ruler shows 80 mm
